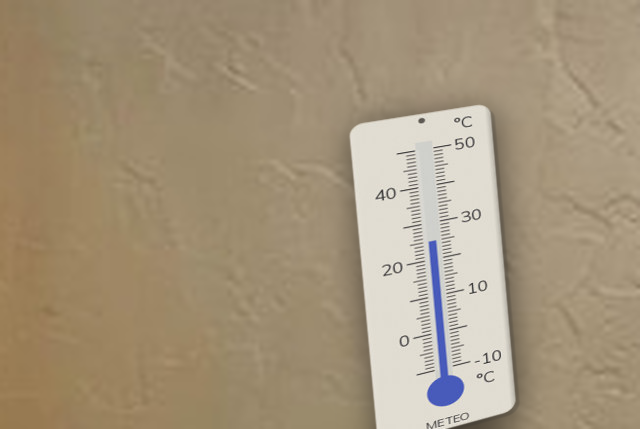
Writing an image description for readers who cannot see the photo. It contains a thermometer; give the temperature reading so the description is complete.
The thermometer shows 25 °C
